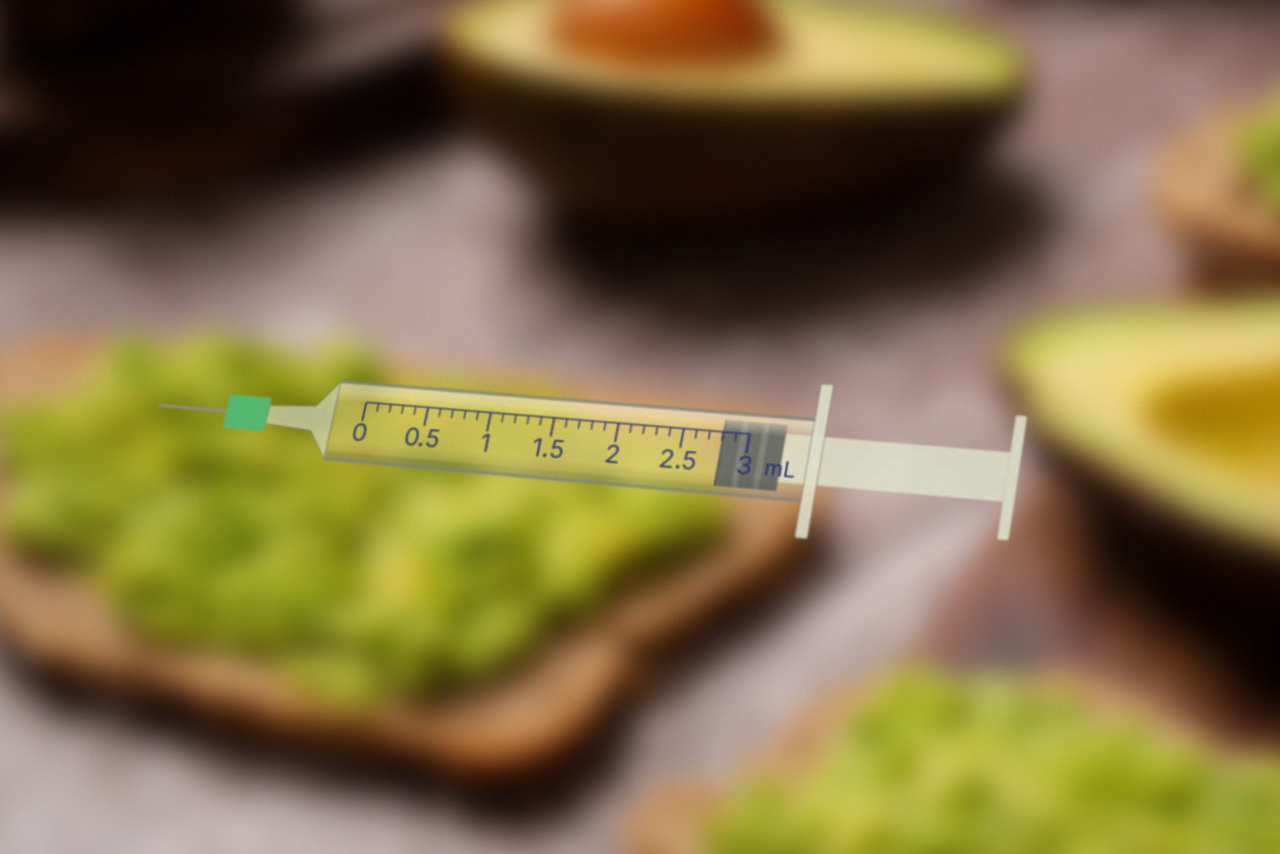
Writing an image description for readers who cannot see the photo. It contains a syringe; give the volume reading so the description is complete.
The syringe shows 2.8 mL
